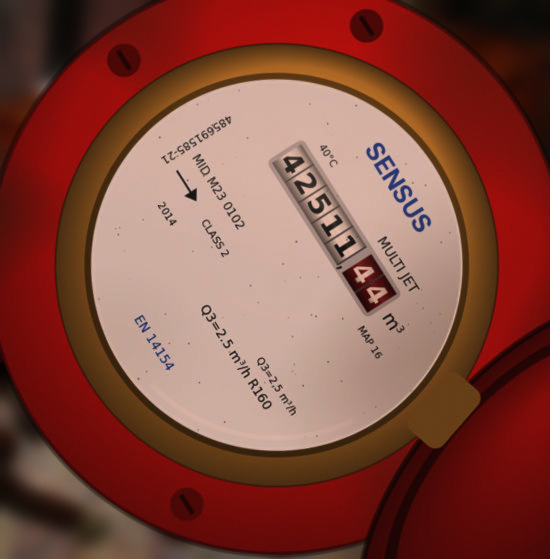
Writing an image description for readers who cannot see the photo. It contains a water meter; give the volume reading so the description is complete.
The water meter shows 42511.44 m³
